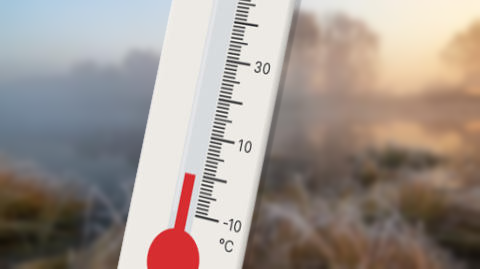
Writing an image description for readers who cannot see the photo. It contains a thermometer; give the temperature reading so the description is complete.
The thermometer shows 0 °C
